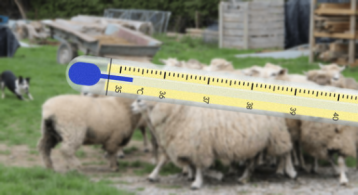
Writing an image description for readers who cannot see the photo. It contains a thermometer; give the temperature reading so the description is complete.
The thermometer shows 35.3 °C
